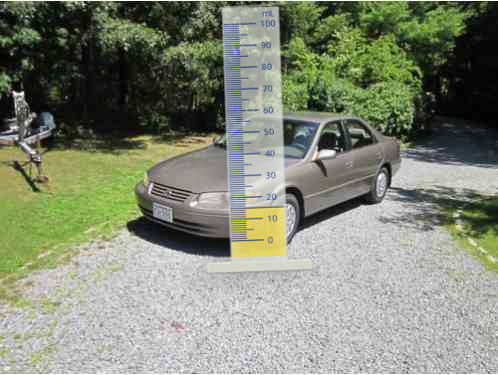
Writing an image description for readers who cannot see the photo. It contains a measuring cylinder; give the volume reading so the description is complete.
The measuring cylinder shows 15 mL
